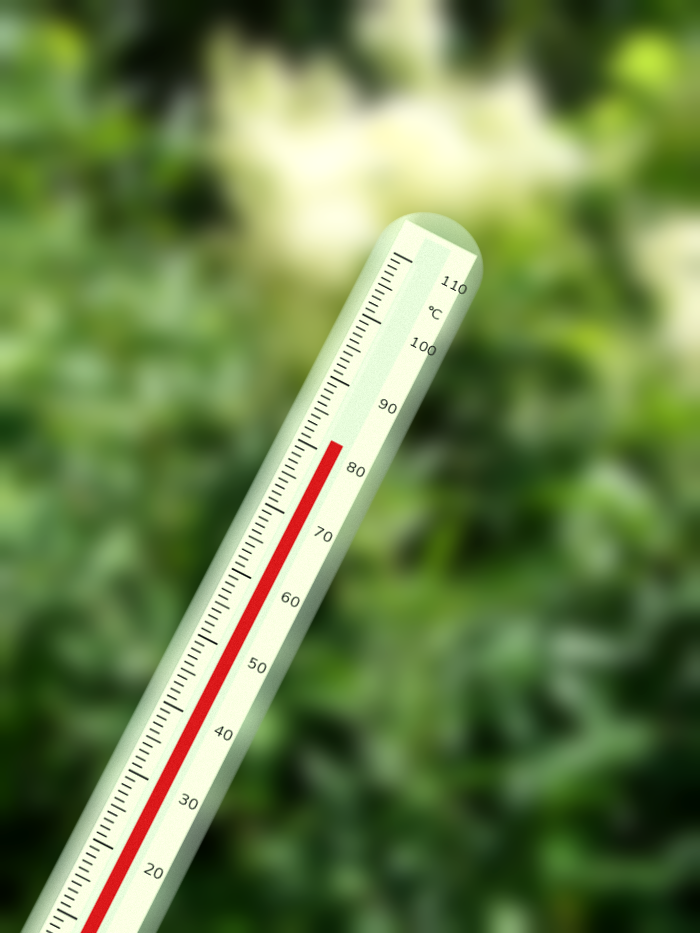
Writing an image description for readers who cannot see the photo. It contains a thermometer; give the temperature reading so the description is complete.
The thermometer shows 82 °C
